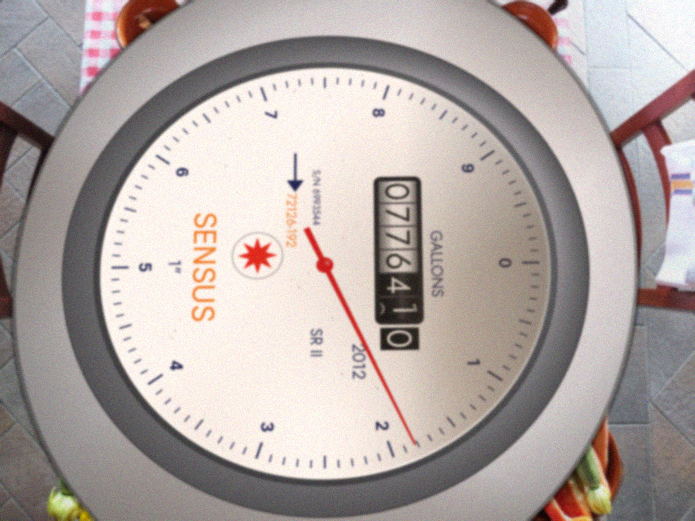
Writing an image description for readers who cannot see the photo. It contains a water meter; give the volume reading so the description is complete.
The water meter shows 776411.8 gal
